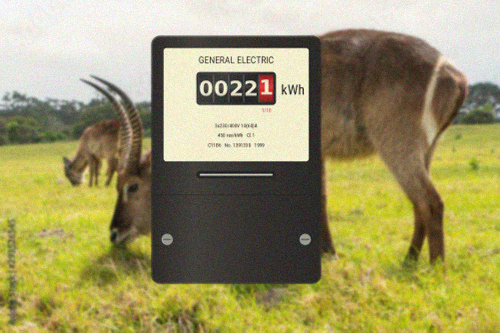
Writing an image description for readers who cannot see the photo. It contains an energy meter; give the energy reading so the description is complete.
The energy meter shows 22.1 kWh
